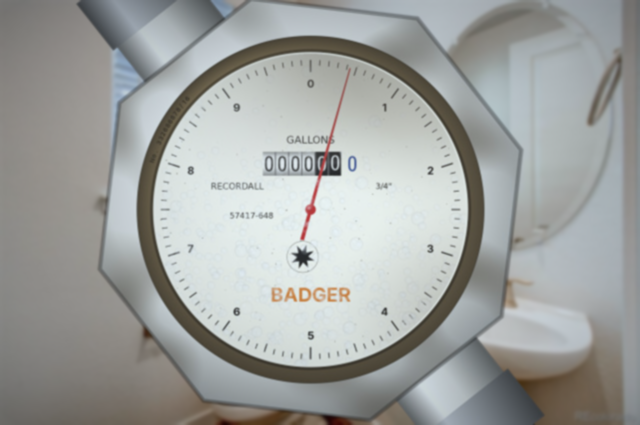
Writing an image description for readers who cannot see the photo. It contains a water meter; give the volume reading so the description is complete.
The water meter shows 0.4 gal
